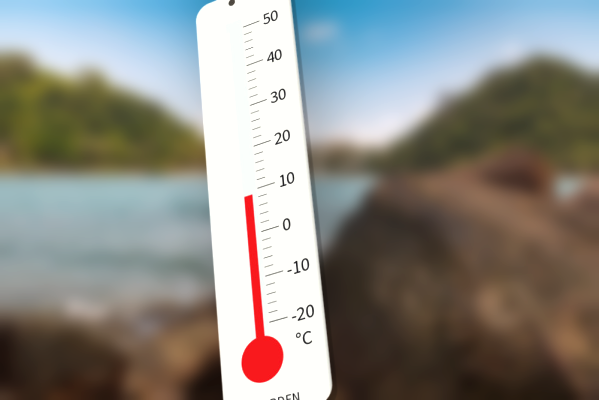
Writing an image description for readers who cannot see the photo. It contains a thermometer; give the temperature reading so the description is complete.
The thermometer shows 9 °C
